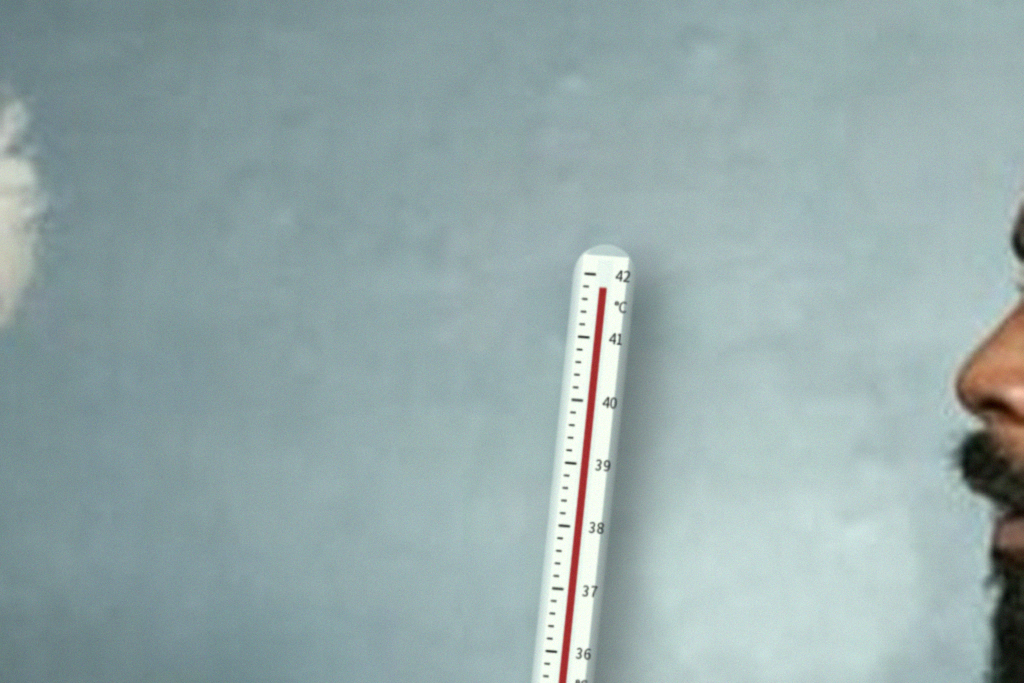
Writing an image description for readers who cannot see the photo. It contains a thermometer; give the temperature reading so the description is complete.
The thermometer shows 41.8 °C
